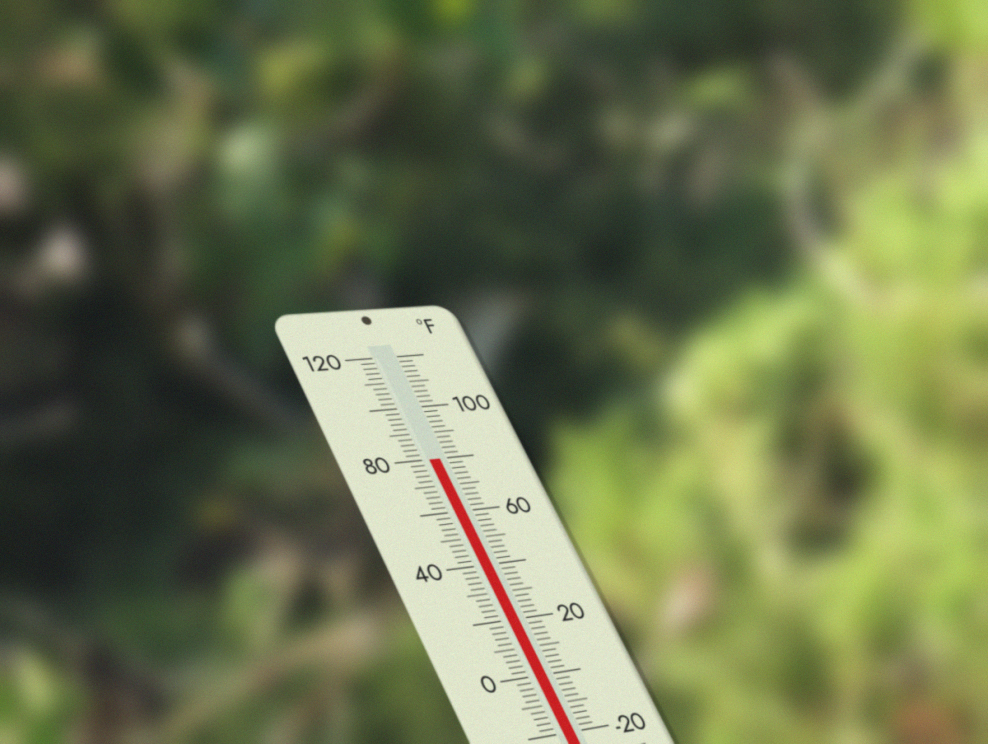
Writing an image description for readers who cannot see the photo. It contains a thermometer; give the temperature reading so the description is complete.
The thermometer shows 80 °F
